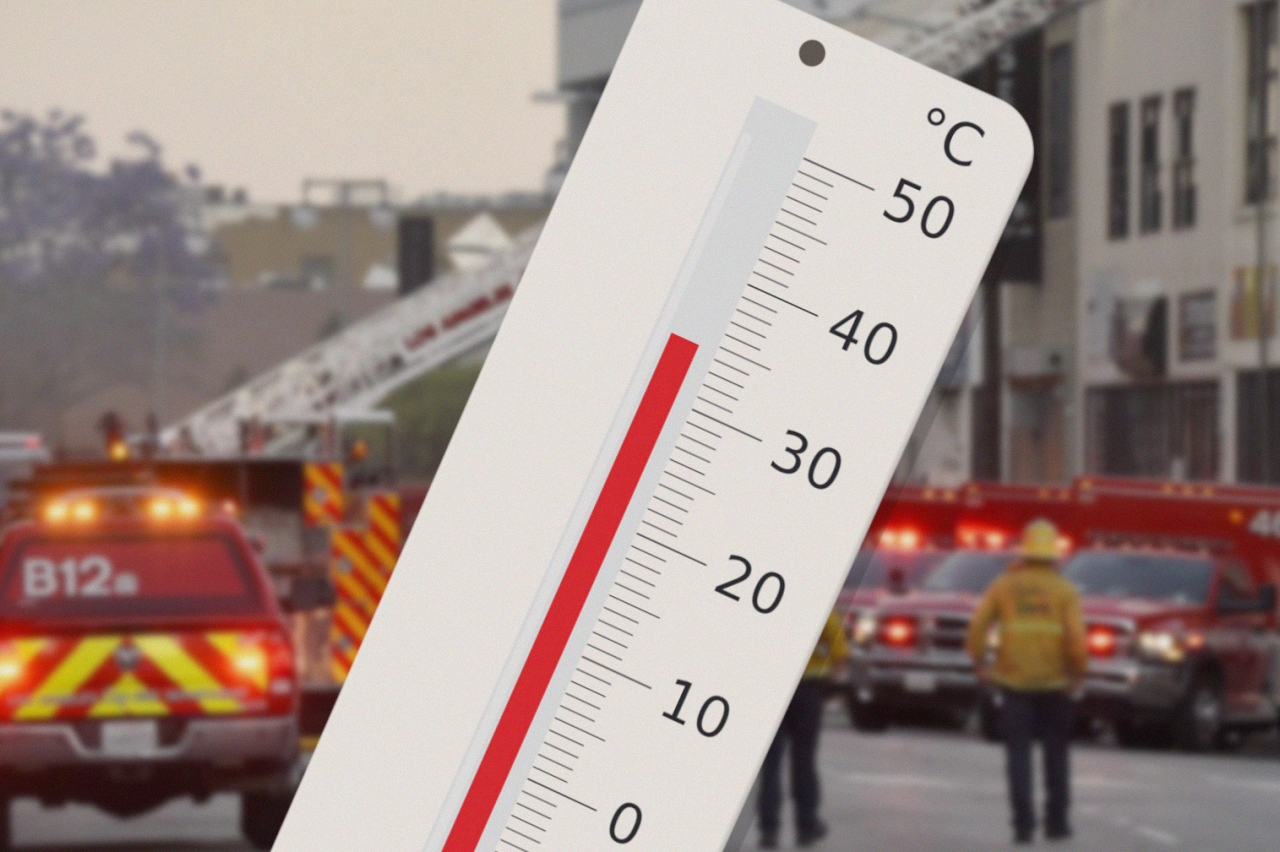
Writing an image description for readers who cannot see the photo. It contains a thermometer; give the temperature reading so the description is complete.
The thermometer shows 34.5 °C
